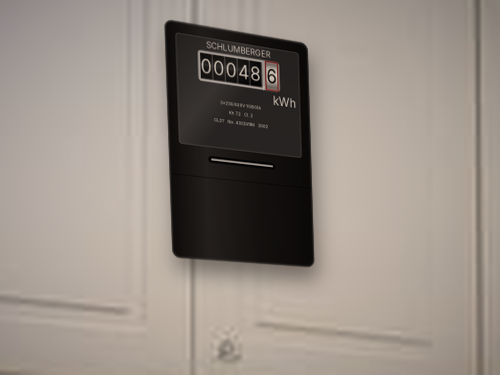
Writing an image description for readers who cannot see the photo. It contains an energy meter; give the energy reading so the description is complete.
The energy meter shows 48.6 kWh
